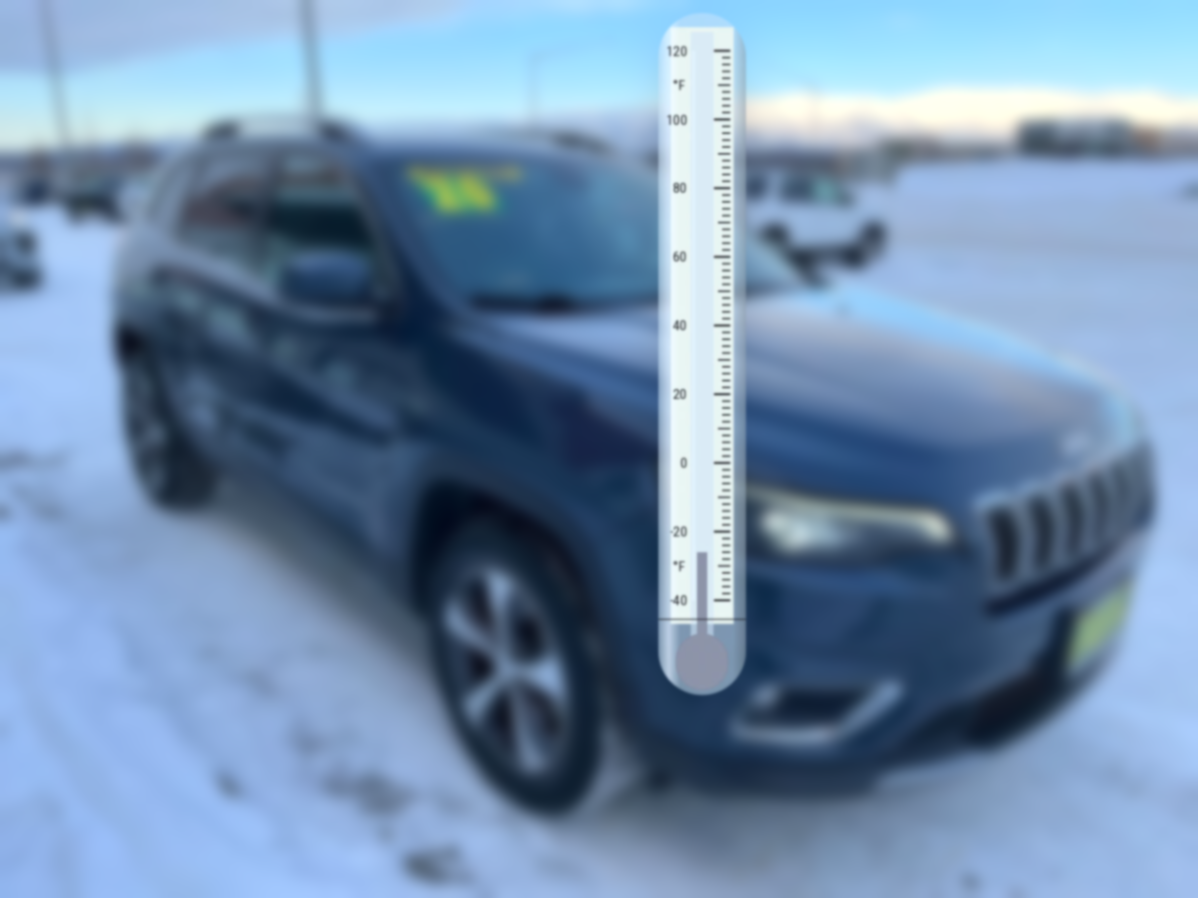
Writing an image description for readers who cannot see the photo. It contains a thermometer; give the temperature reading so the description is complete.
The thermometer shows -26 °F
